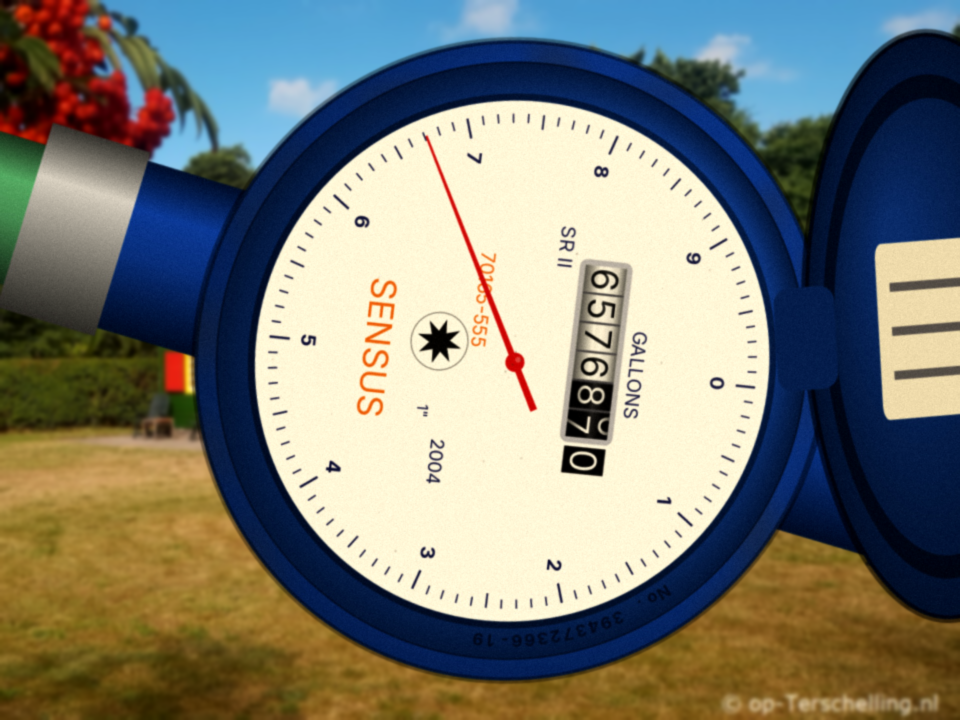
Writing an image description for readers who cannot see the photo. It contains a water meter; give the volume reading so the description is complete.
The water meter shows 6576866.7 gal
